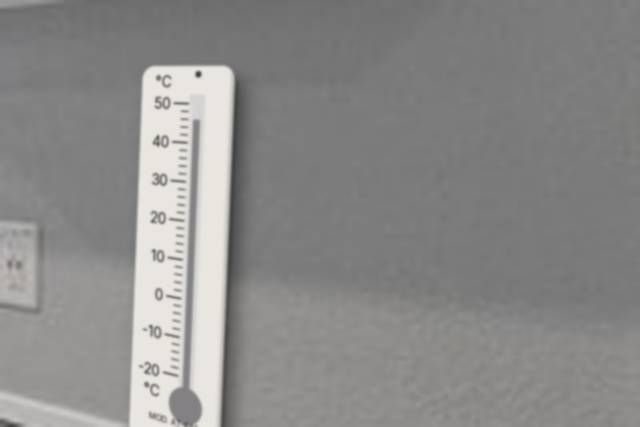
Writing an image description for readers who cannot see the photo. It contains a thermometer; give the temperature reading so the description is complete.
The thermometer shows 46 °C
